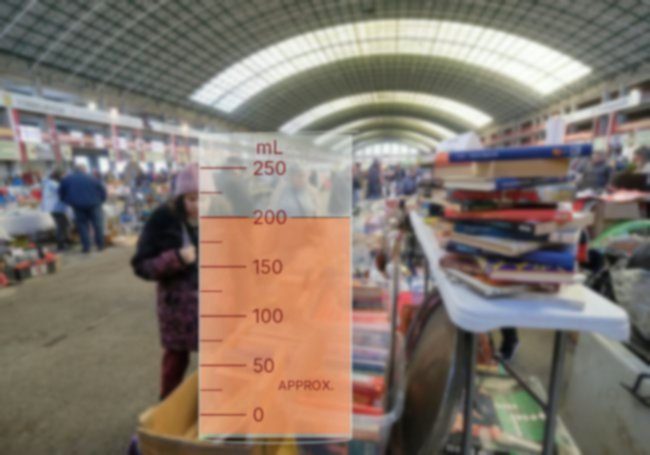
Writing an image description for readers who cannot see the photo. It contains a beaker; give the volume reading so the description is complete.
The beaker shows 200 mL
